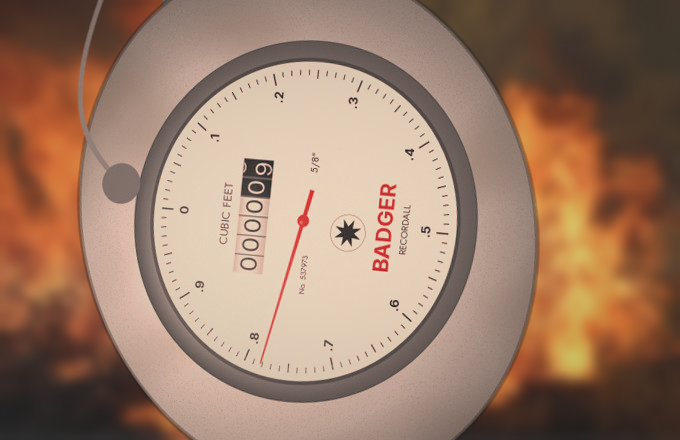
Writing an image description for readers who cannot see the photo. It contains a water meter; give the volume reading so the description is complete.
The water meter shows 8.78 ft³
